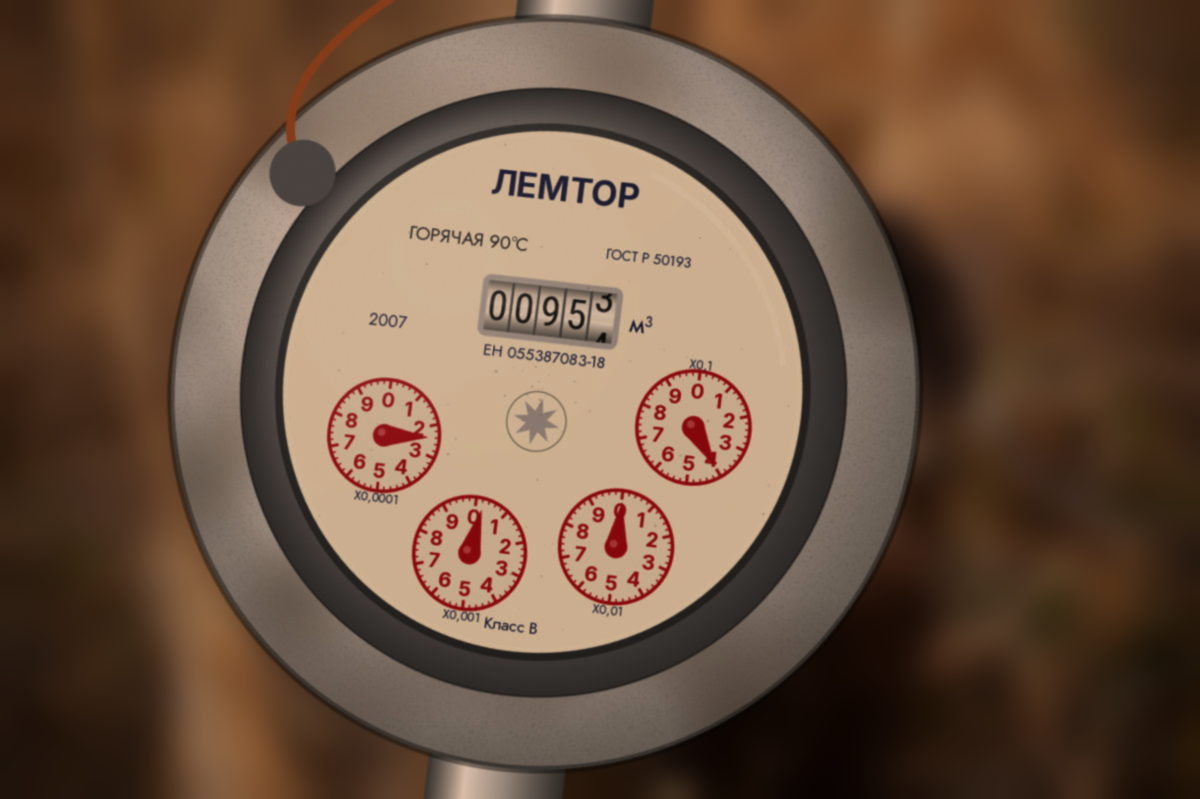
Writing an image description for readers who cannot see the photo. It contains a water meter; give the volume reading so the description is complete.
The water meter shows 953.4002 m³
